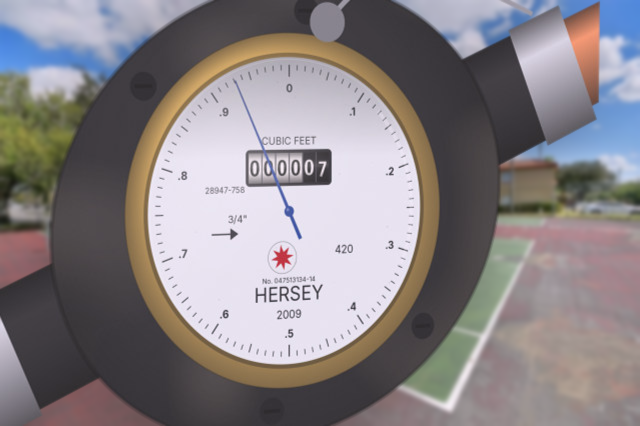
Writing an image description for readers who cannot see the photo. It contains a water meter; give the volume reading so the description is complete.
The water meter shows 6.93 ft³
